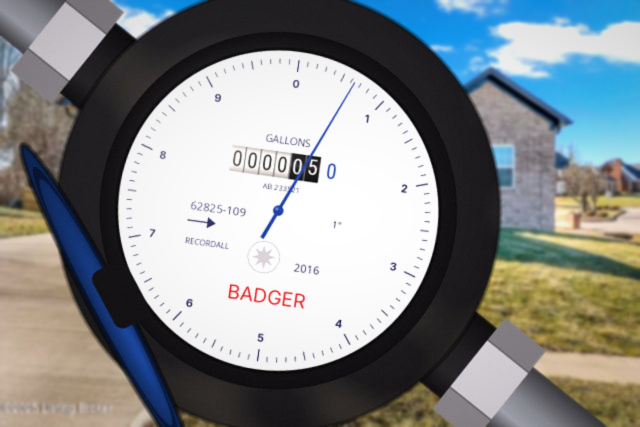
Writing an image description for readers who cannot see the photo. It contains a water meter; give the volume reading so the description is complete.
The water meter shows 50.6 gal
